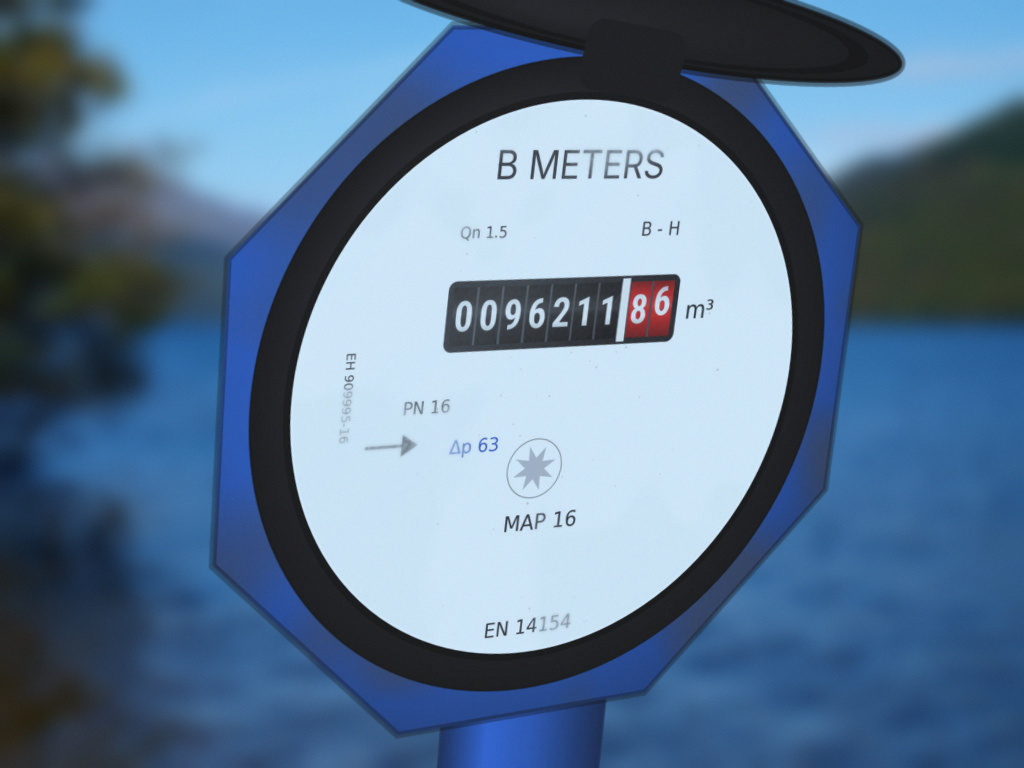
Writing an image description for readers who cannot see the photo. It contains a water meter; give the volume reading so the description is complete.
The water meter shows 96211.86 m³
